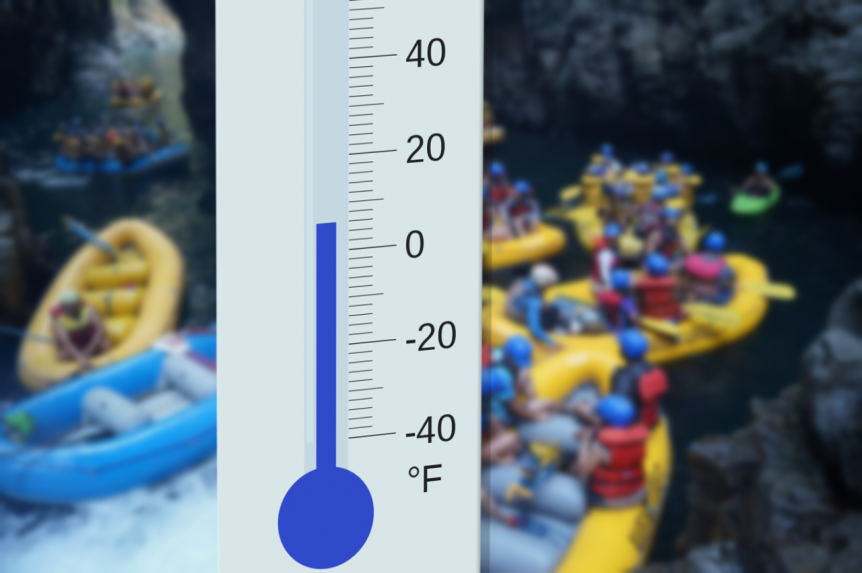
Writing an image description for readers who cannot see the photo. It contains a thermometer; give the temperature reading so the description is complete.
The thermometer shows 6 °F
